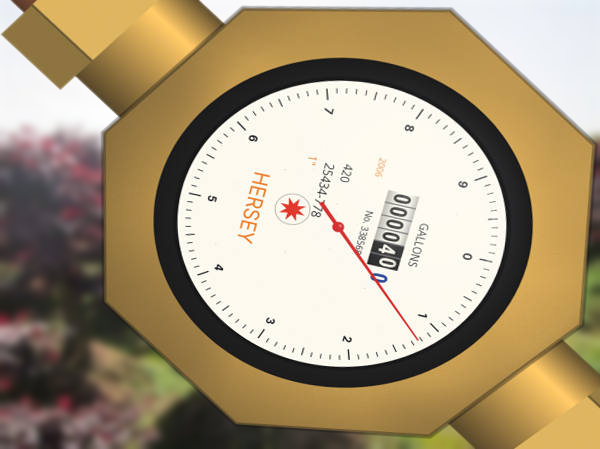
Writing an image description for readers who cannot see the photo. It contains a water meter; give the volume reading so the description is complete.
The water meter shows 401.2 gal
